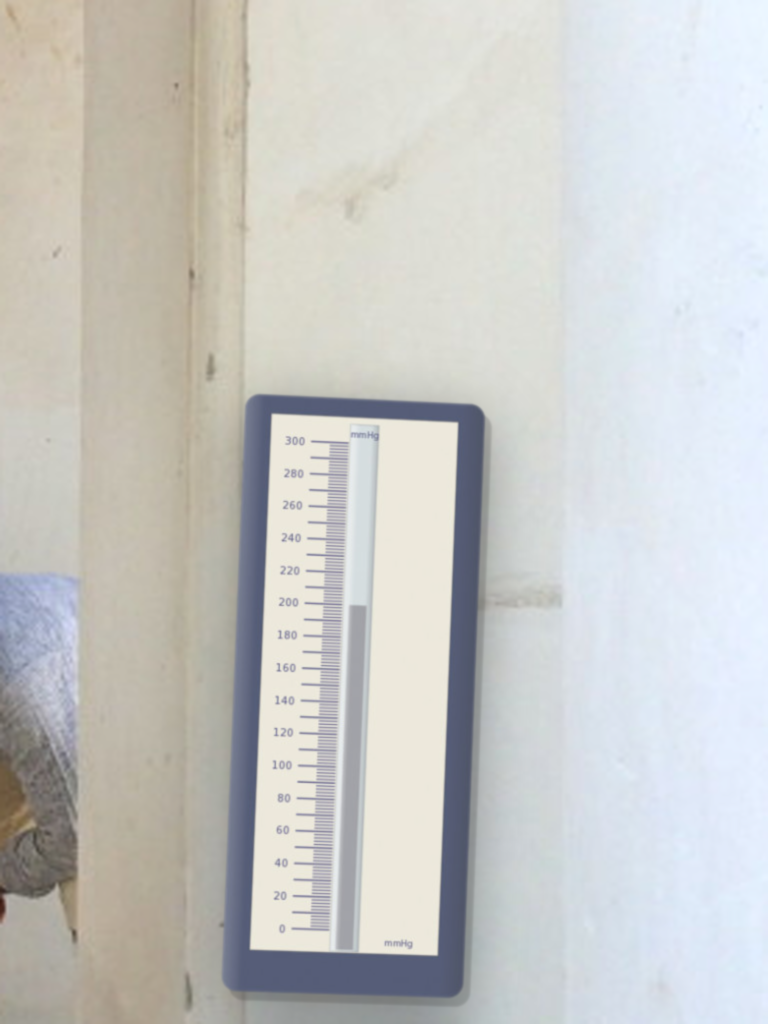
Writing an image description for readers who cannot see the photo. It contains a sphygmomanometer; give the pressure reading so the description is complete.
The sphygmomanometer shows 200 mmHg
